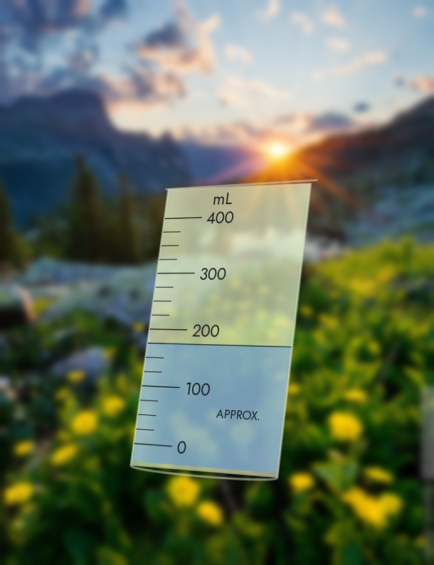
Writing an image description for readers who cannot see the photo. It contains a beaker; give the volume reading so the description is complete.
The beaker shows 175 mL
